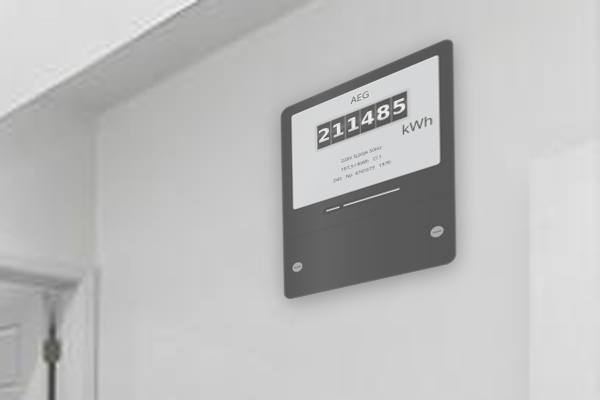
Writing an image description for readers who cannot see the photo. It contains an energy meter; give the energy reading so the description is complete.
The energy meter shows 211485 kWh
